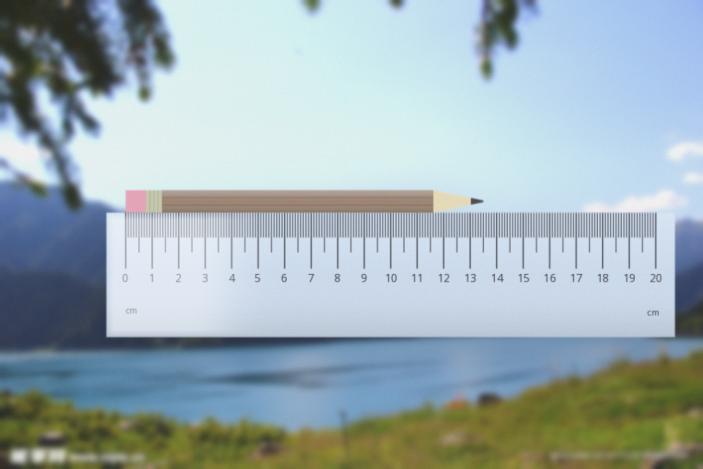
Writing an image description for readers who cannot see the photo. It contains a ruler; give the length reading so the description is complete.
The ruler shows 13.5 cm
